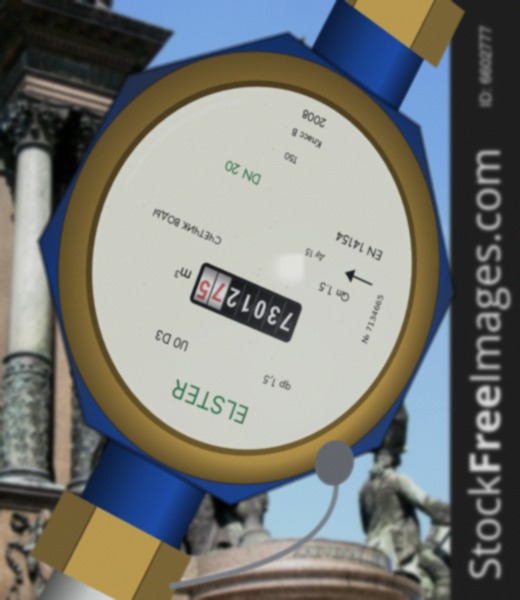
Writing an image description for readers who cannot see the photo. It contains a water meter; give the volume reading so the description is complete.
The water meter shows 73012.75 m³
